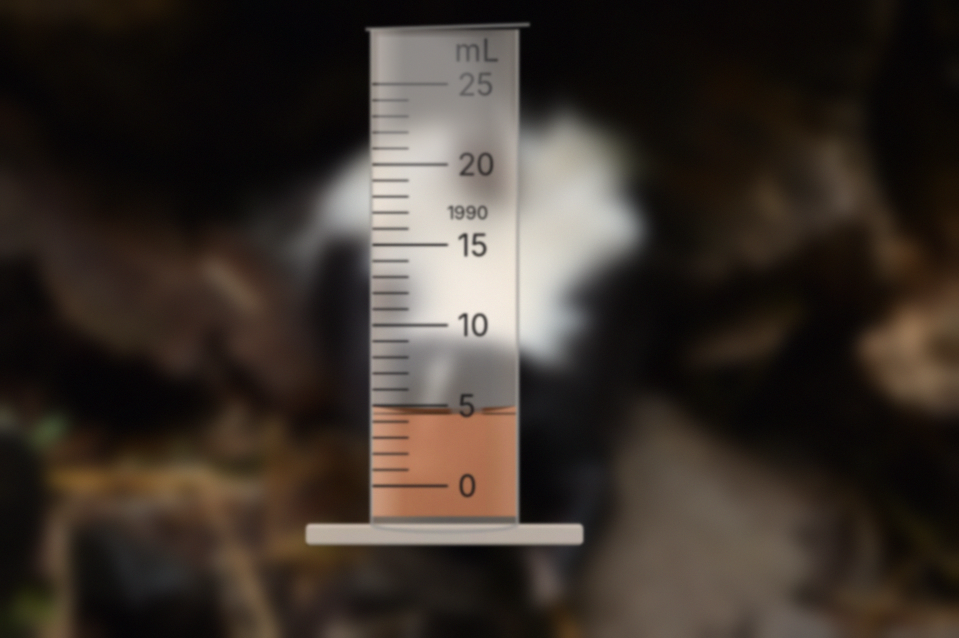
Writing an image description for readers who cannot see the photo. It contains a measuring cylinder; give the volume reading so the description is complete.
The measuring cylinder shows 4.5 mL
